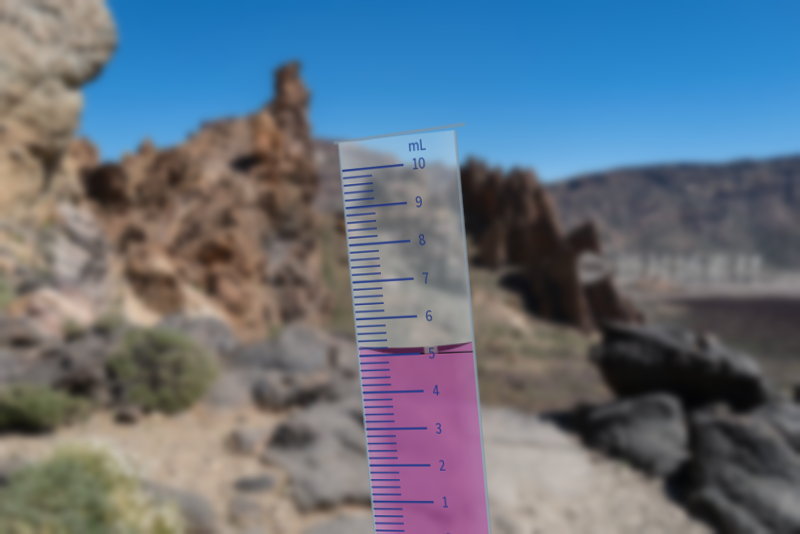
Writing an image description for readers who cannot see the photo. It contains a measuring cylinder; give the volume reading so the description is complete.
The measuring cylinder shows 5 mL
